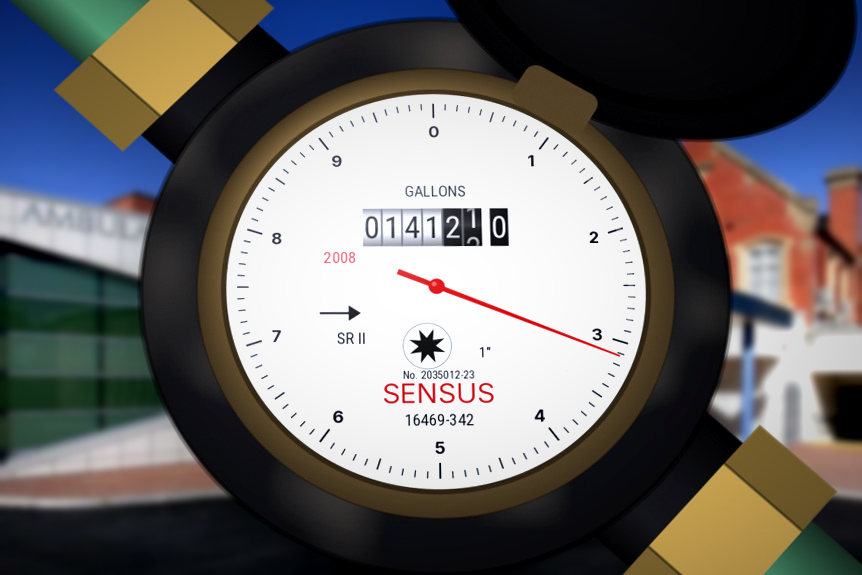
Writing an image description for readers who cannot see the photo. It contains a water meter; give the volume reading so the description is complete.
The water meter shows 141213.1 gal
